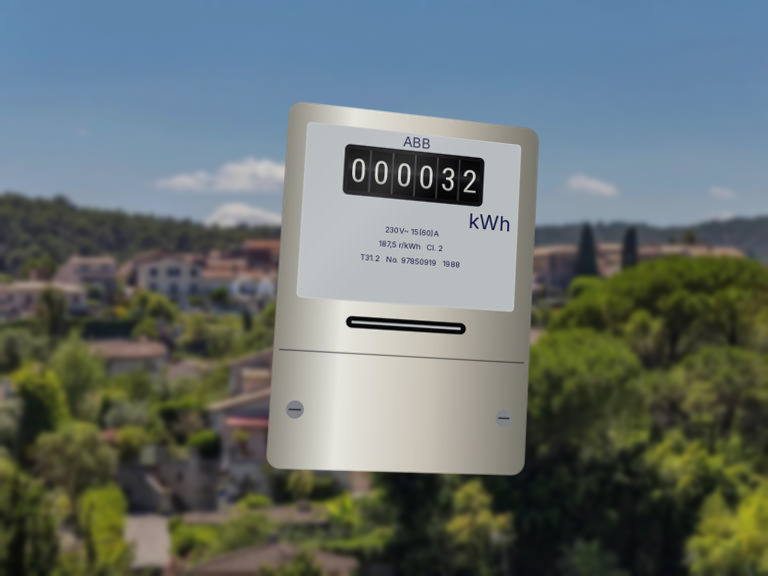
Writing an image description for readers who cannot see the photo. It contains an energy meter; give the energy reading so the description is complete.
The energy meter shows 32 kWh
